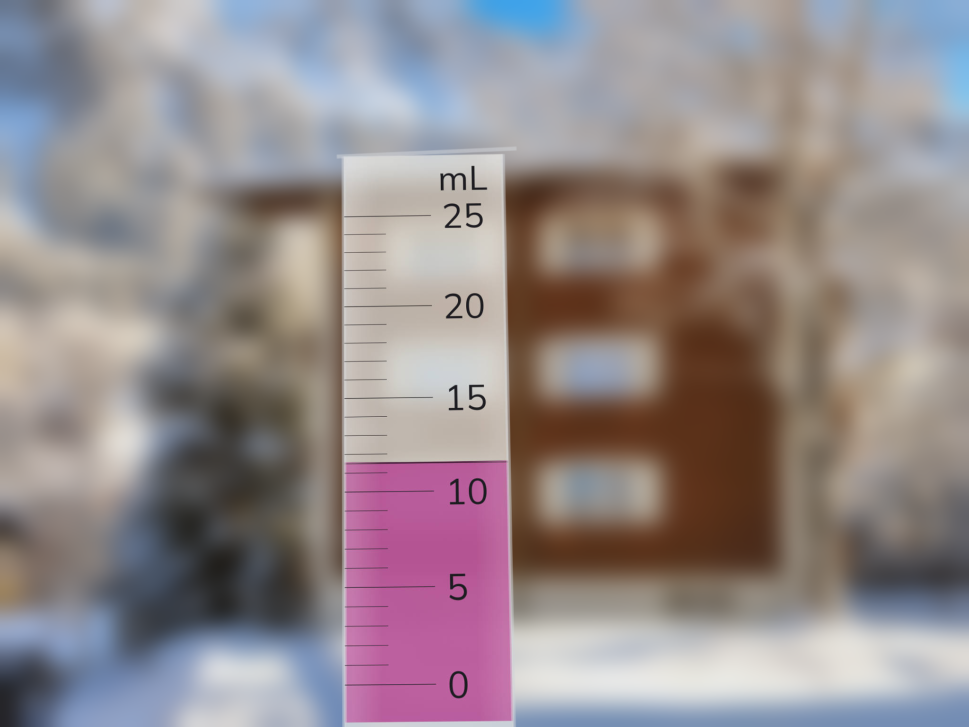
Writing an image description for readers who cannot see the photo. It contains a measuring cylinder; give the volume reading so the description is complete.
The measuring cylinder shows 11.5 mL
